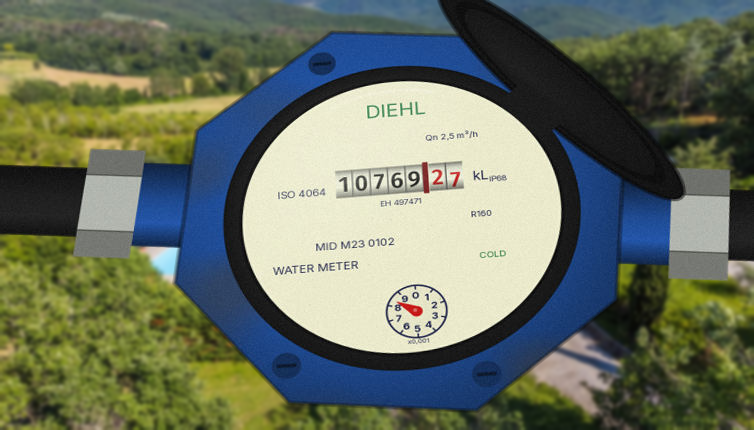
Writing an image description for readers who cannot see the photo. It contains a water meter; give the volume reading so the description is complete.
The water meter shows 10769.268 kL
